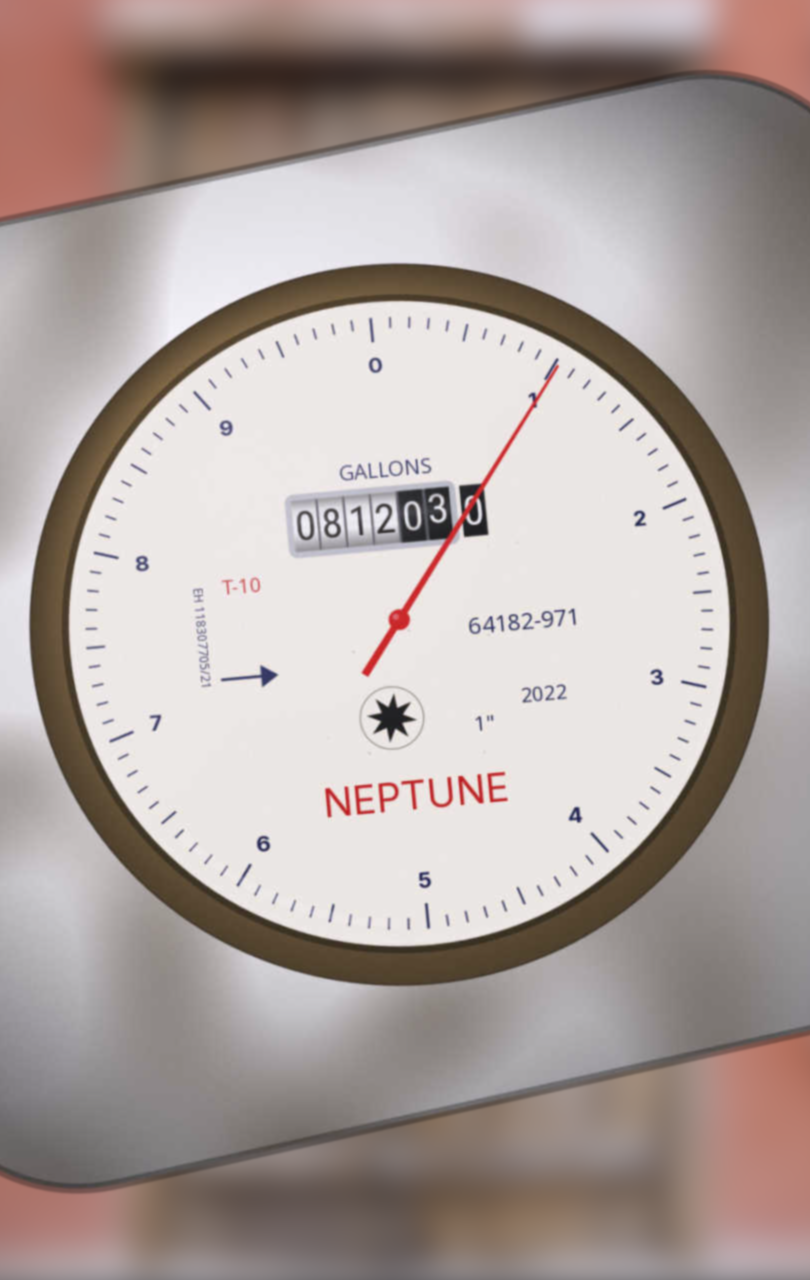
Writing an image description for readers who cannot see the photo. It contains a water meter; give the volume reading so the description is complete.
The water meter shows 812031.0 gal
